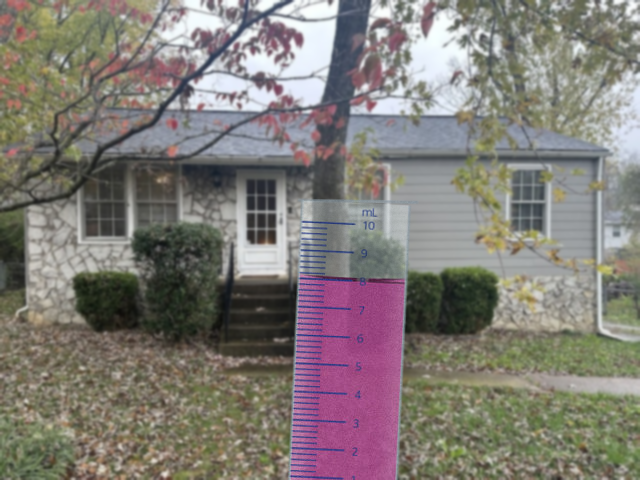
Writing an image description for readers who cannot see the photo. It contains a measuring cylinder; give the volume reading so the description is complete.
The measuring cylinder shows 8 mL
